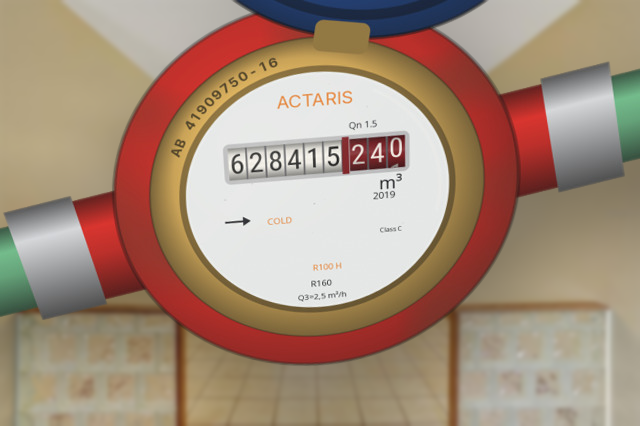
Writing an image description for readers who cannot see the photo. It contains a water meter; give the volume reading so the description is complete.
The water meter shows 628415.240 m³
